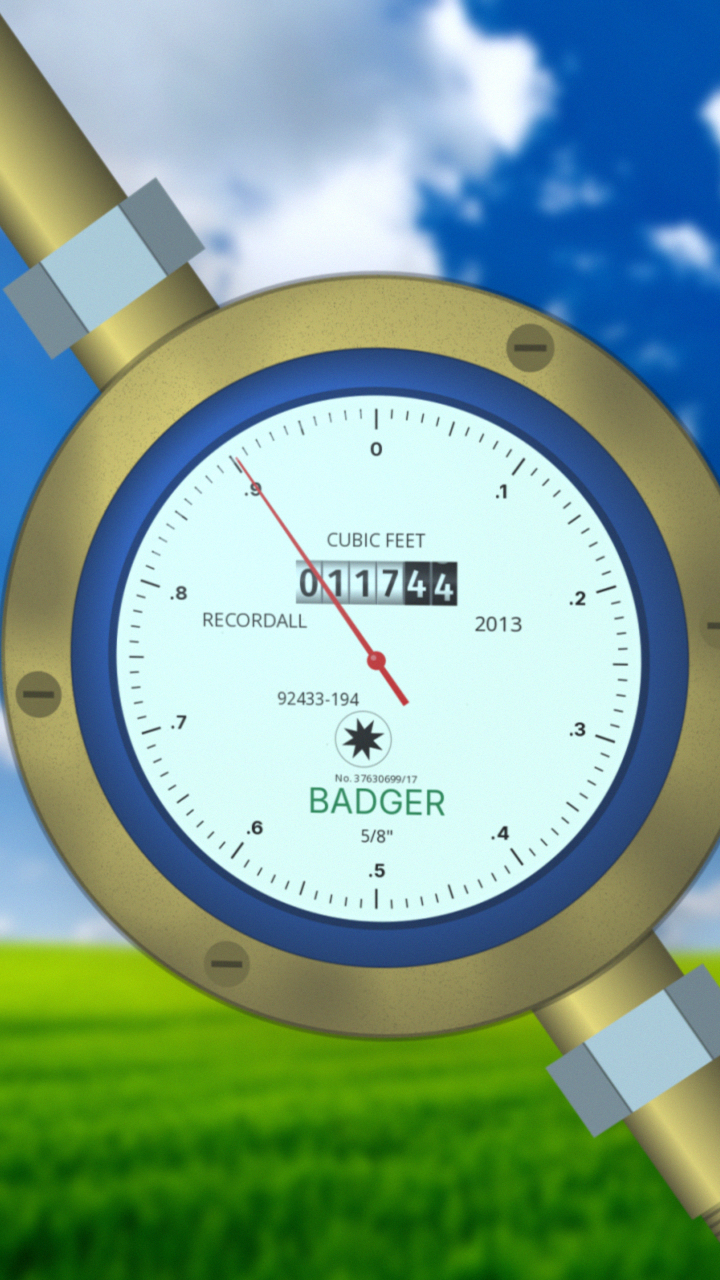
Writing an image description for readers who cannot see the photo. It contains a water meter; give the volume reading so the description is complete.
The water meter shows 11743.90 ft³
